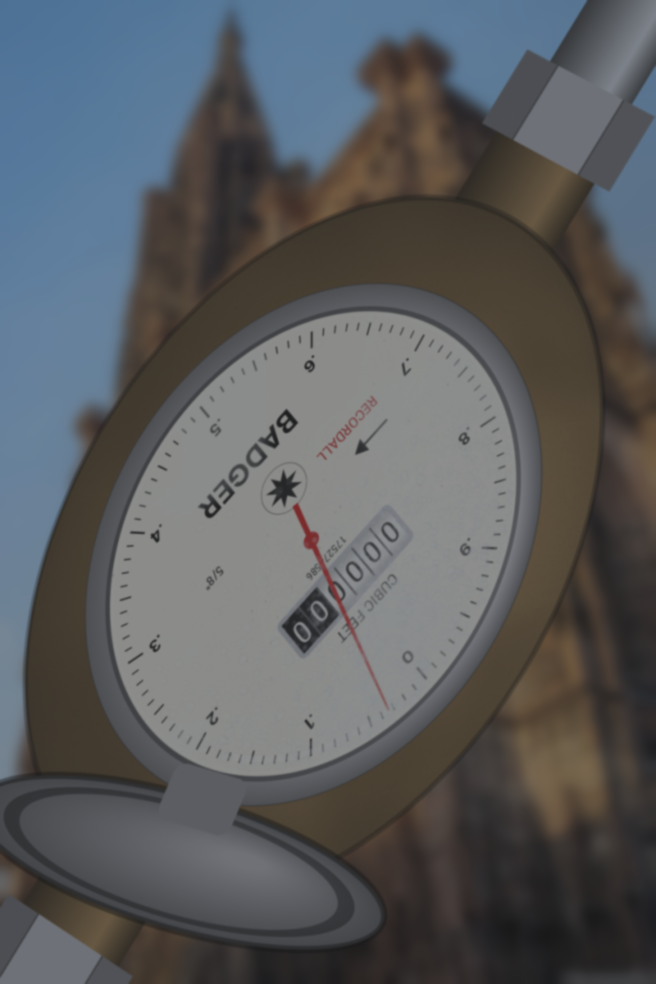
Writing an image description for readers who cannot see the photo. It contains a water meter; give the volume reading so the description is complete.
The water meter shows 0.03 ft³
